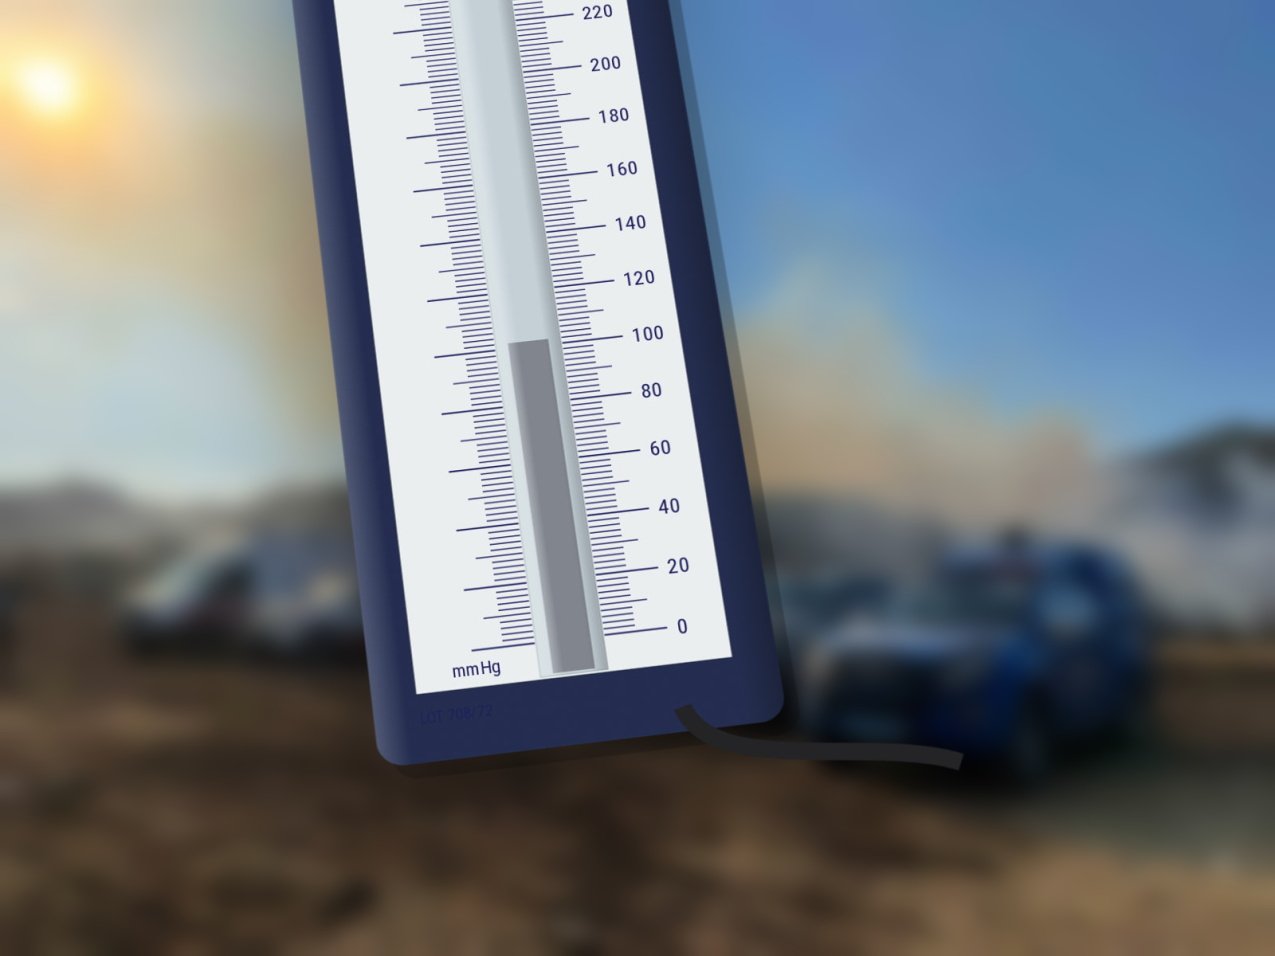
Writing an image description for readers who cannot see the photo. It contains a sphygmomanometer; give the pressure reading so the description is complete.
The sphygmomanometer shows 102 mmHg
